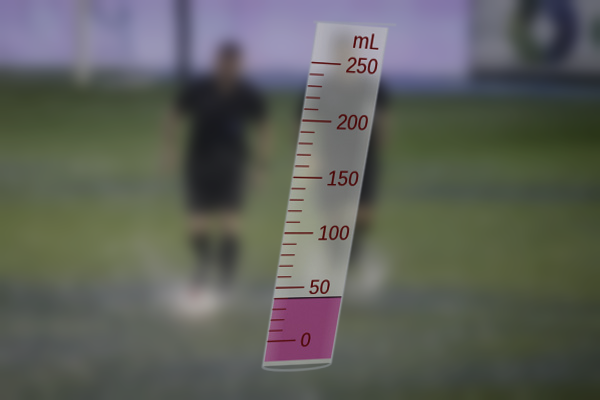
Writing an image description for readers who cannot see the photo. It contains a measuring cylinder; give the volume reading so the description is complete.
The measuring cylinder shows 40 mL
